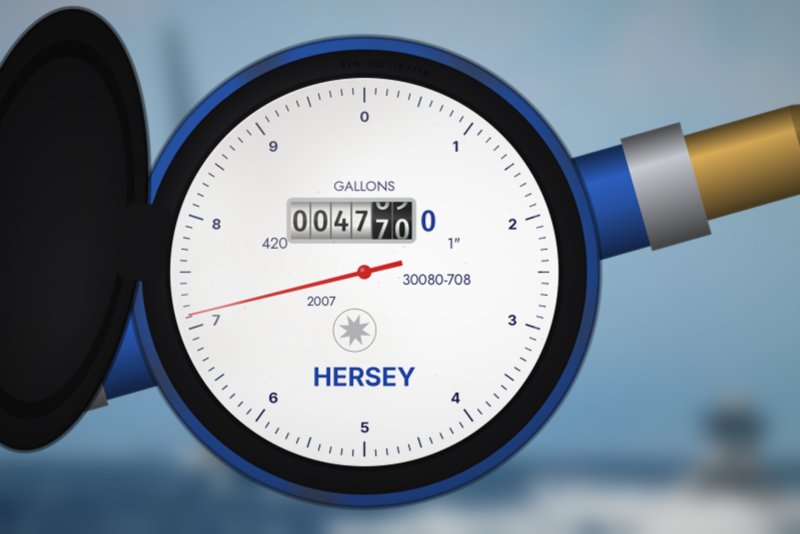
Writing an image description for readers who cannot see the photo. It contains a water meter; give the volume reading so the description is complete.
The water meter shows 47697.1 gal
